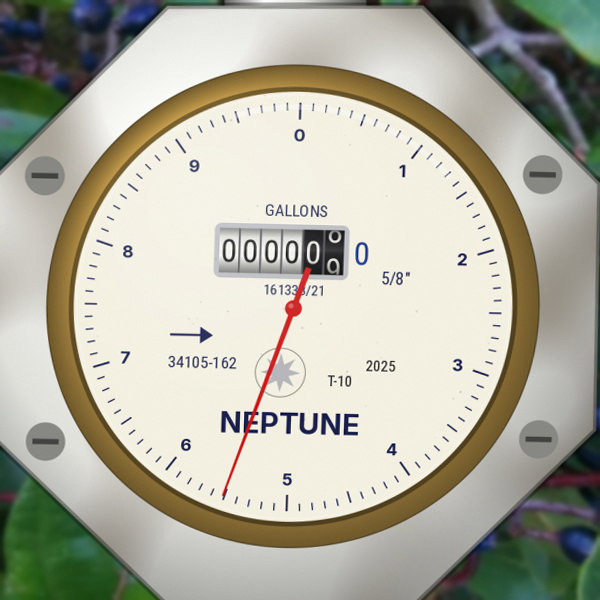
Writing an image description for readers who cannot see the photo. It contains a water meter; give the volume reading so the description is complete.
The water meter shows 85.5 gal
